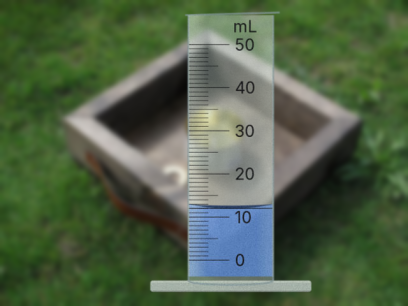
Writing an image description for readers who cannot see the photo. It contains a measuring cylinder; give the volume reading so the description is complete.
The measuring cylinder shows 12 mL
